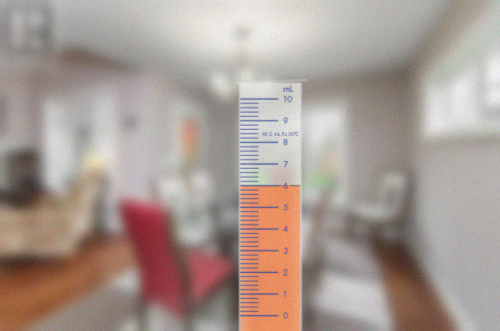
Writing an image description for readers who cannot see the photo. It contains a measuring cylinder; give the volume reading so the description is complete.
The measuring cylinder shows 6 mL
